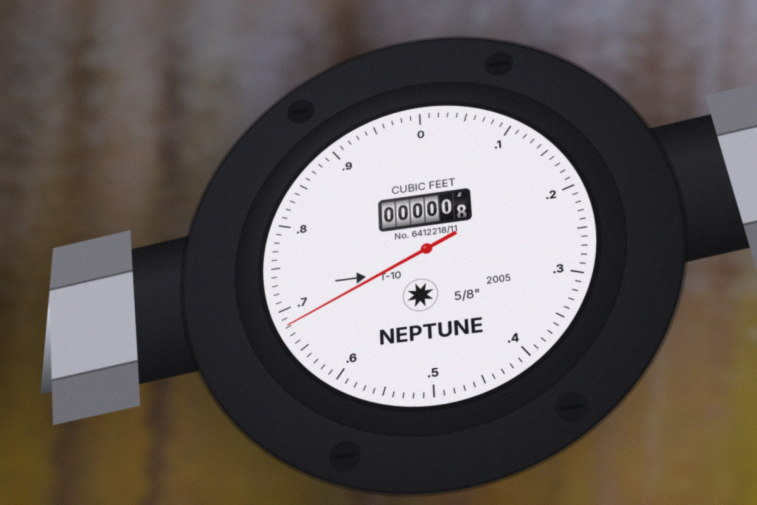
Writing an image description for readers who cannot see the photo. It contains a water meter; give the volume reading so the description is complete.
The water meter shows 7.68 ft³
